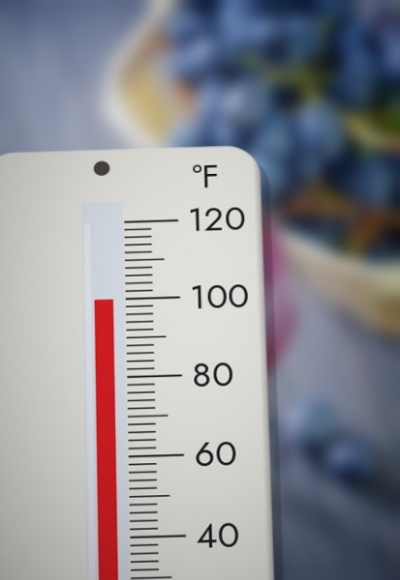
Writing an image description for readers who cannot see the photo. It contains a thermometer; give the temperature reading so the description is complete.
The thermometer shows 100 °F
